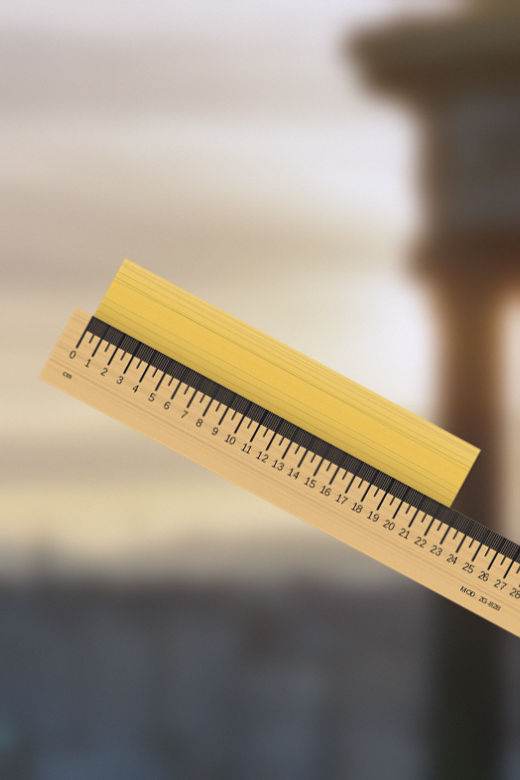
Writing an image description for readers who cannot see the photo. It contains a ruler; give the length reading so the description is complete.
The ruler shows 22.5 cm
